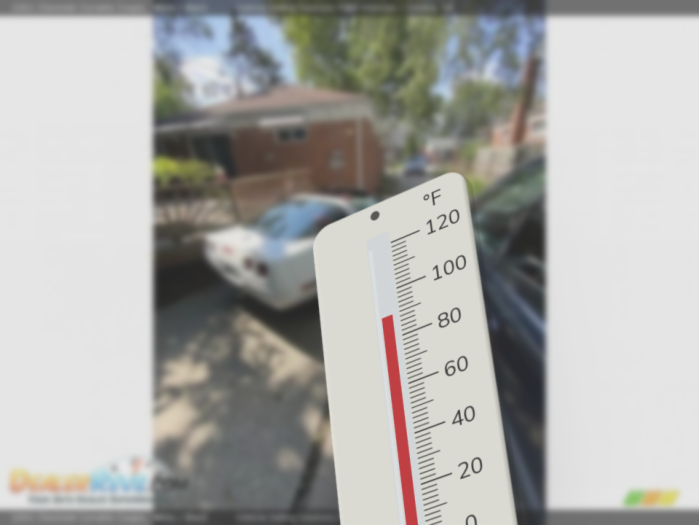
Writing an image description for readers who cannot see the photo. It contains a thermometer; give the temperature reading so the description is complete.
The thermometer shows 90 °F
